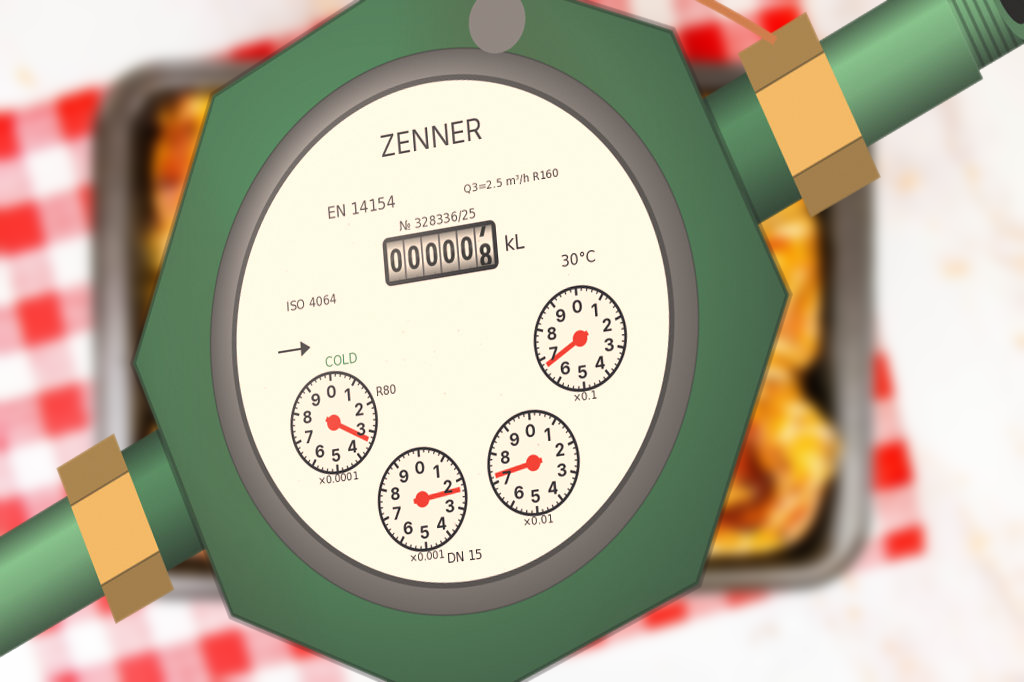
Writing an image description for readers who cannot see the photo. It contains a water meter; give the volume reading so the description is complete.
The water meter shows 7.6723 kL
